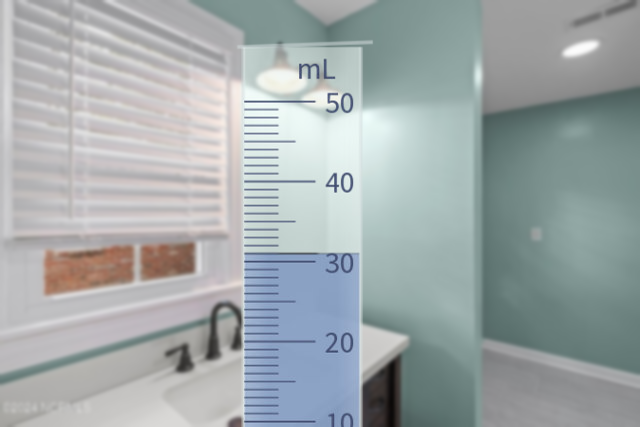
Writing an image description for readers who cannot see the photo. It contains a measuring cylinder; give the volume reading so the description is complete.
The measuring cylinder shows 31 mL
